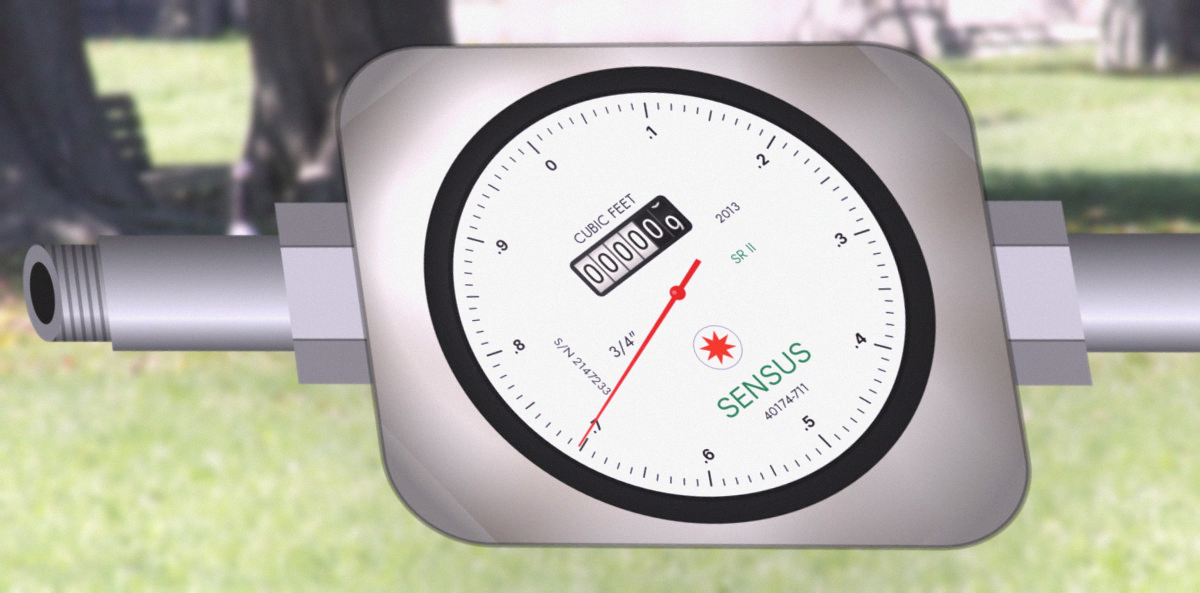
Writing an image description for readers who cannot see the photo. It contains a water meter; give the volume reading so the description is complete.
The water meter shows 8.70 ft³
